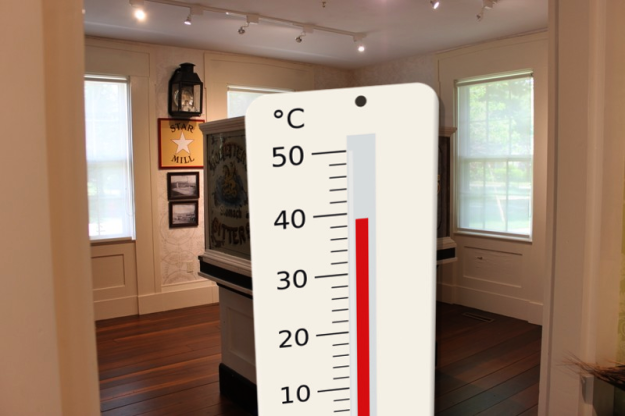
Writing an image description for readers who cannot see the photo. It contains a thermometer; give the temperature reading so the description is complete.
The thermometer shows 39 °C
